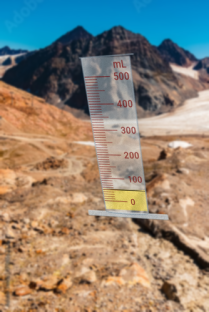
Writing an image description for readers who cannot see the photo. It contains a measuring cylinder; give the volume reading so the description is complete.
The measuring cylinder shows 50 mL
